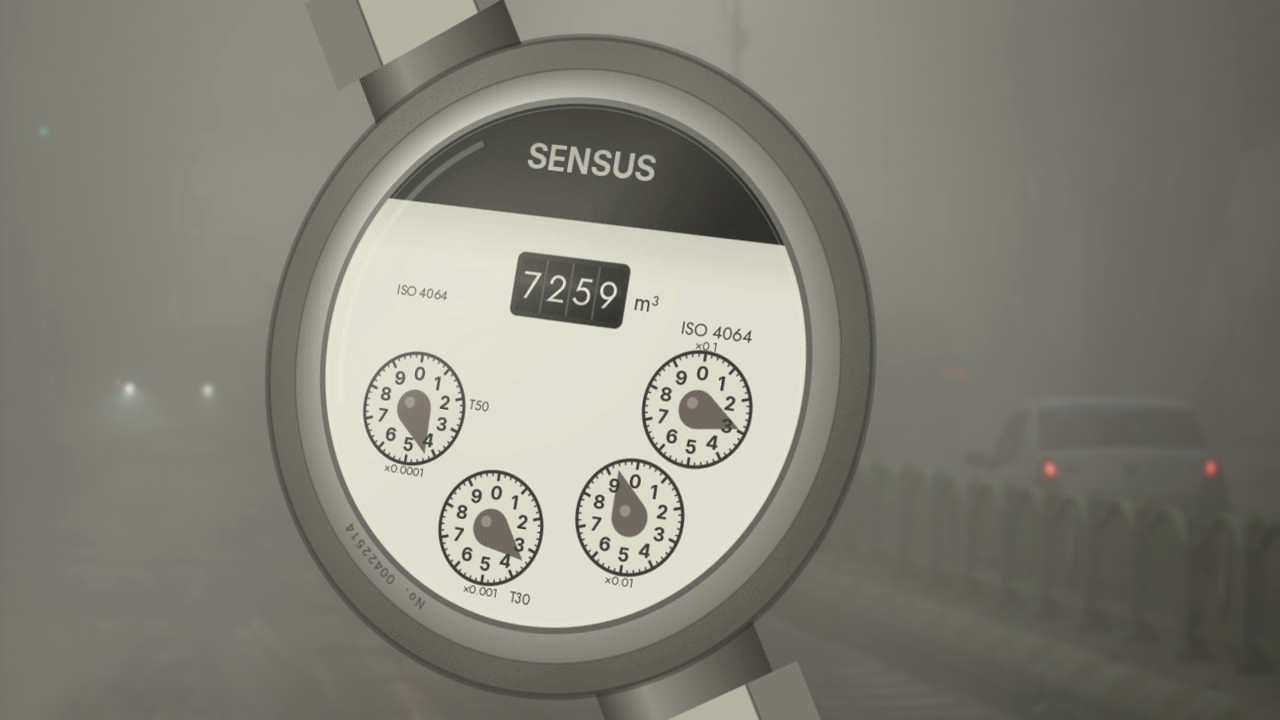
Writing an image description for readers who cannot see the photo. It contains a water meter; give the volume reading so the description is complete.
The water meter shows 7259.2934 m³
